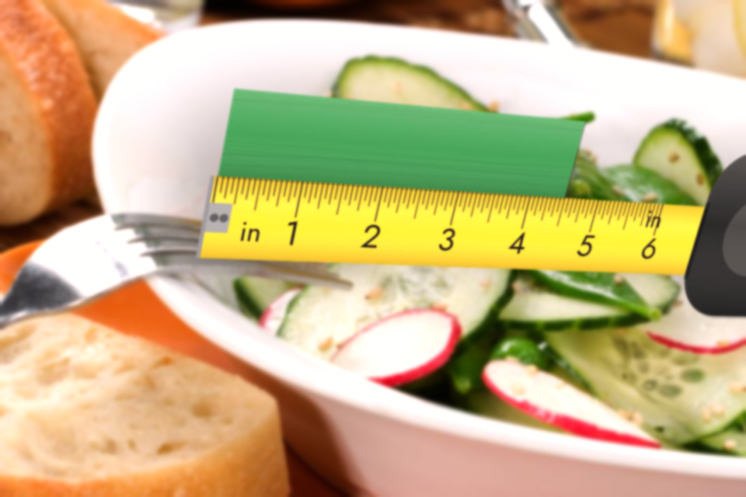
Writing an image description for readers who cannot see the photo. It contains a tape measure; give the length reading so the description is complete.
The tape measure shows 4.5 in
